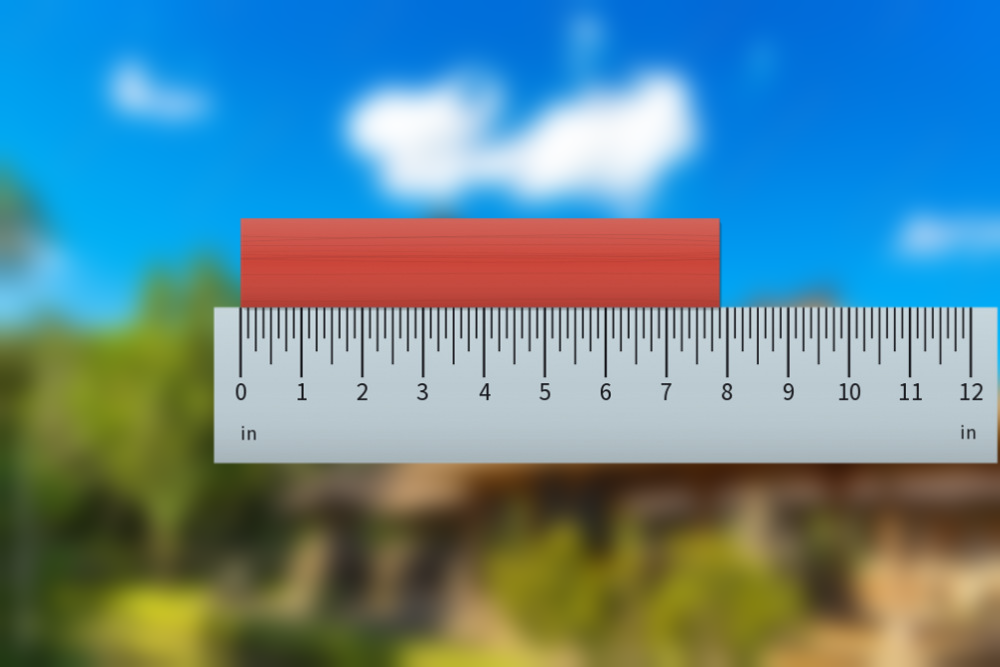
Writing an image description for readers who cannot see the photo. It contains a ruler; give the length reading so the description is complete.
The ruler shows 7.875 in
